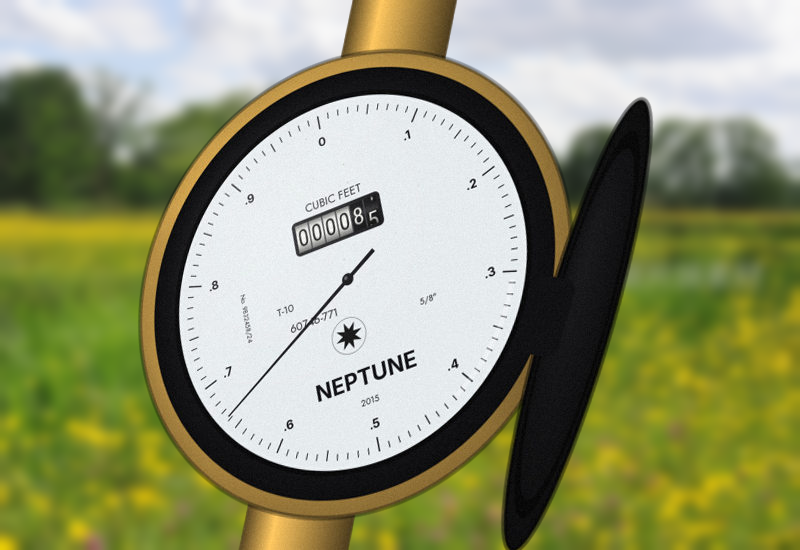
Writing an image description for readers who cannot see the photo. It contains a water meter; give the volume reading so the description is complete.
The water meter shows 84.66 ft³
